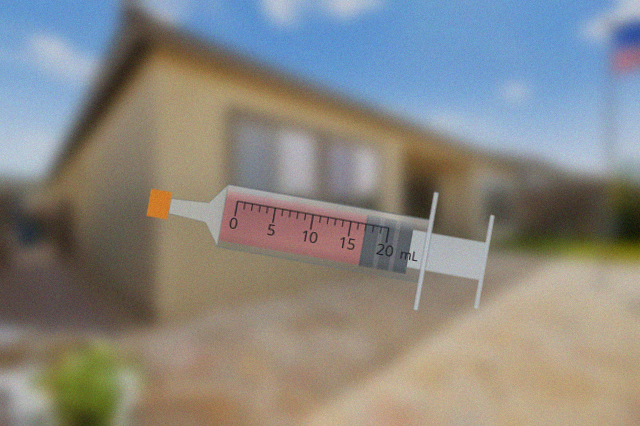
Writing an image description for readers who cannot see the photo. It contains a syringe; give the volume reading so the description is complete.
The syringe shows 17 mL
